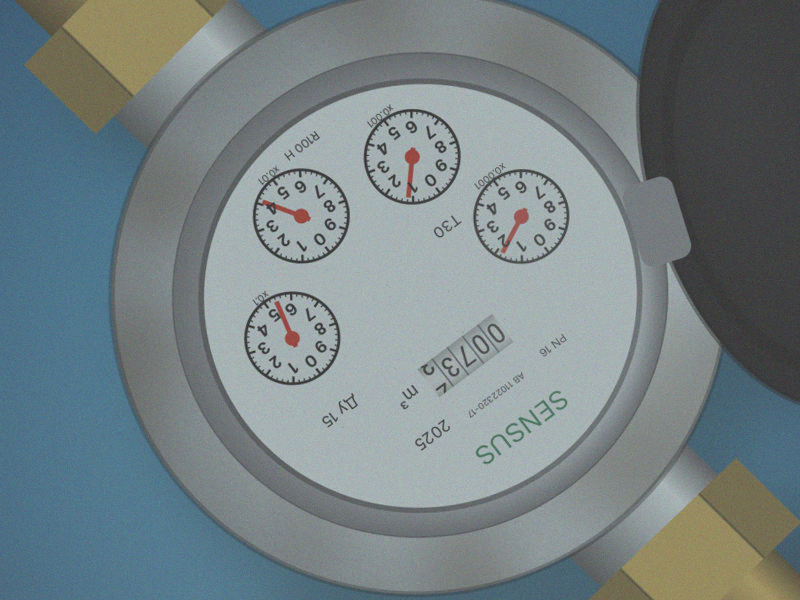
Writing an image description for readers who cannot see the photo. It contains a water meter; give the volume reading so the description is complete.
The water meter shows 732.5411 m³
